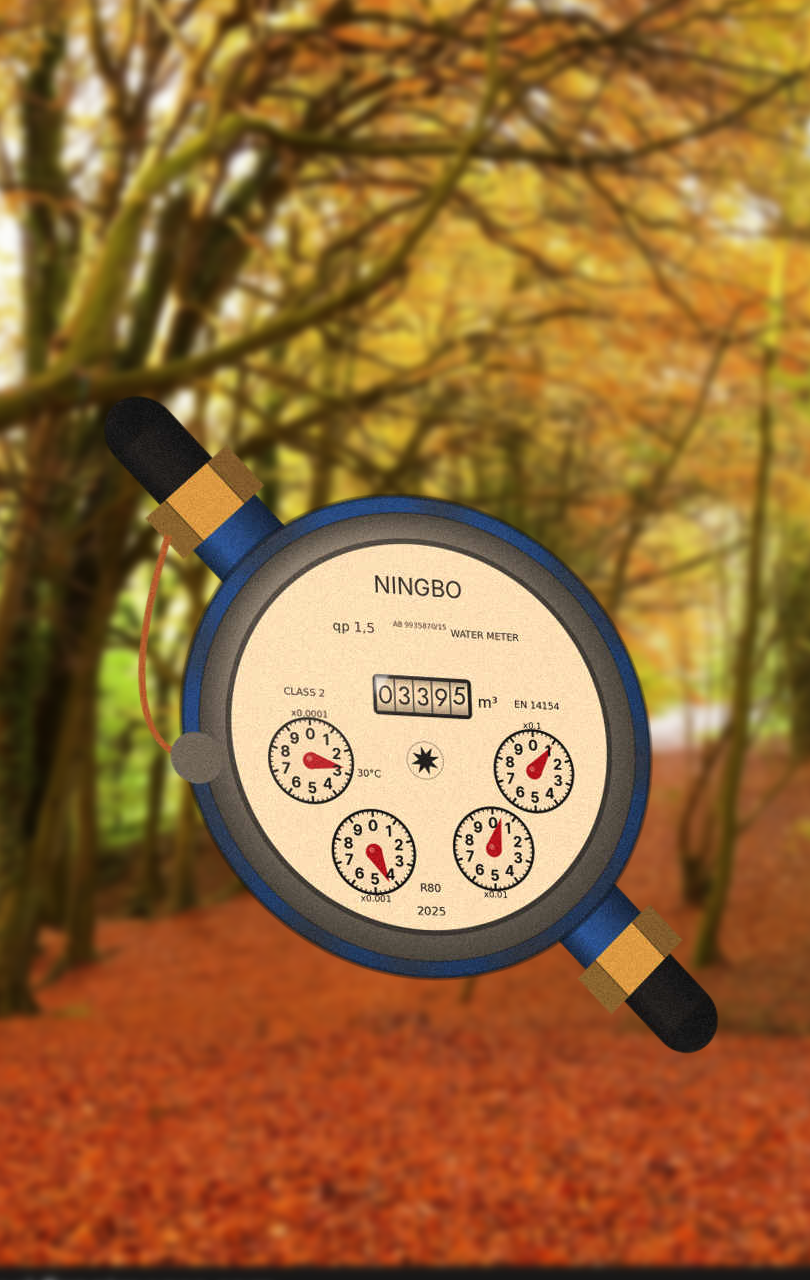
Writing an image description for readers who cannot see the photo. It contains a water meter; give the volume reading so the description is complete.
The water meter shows 3395.1042 m³
